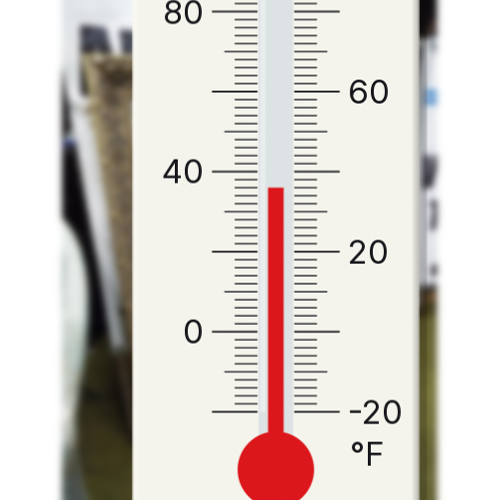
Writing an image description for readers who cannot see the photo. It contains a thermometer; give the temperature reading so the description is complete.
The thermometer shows 36 °F
